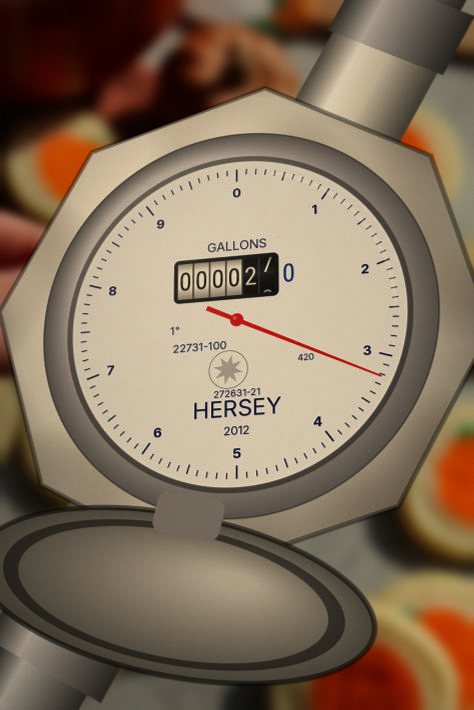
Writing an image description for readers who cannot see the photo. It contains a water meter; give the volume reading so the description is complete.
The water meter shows 273.2 gal
